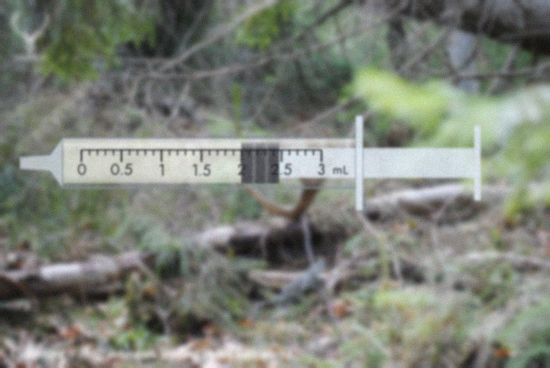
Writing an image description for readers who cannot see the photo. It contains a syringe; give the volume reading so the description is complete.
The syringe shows 2 mL
